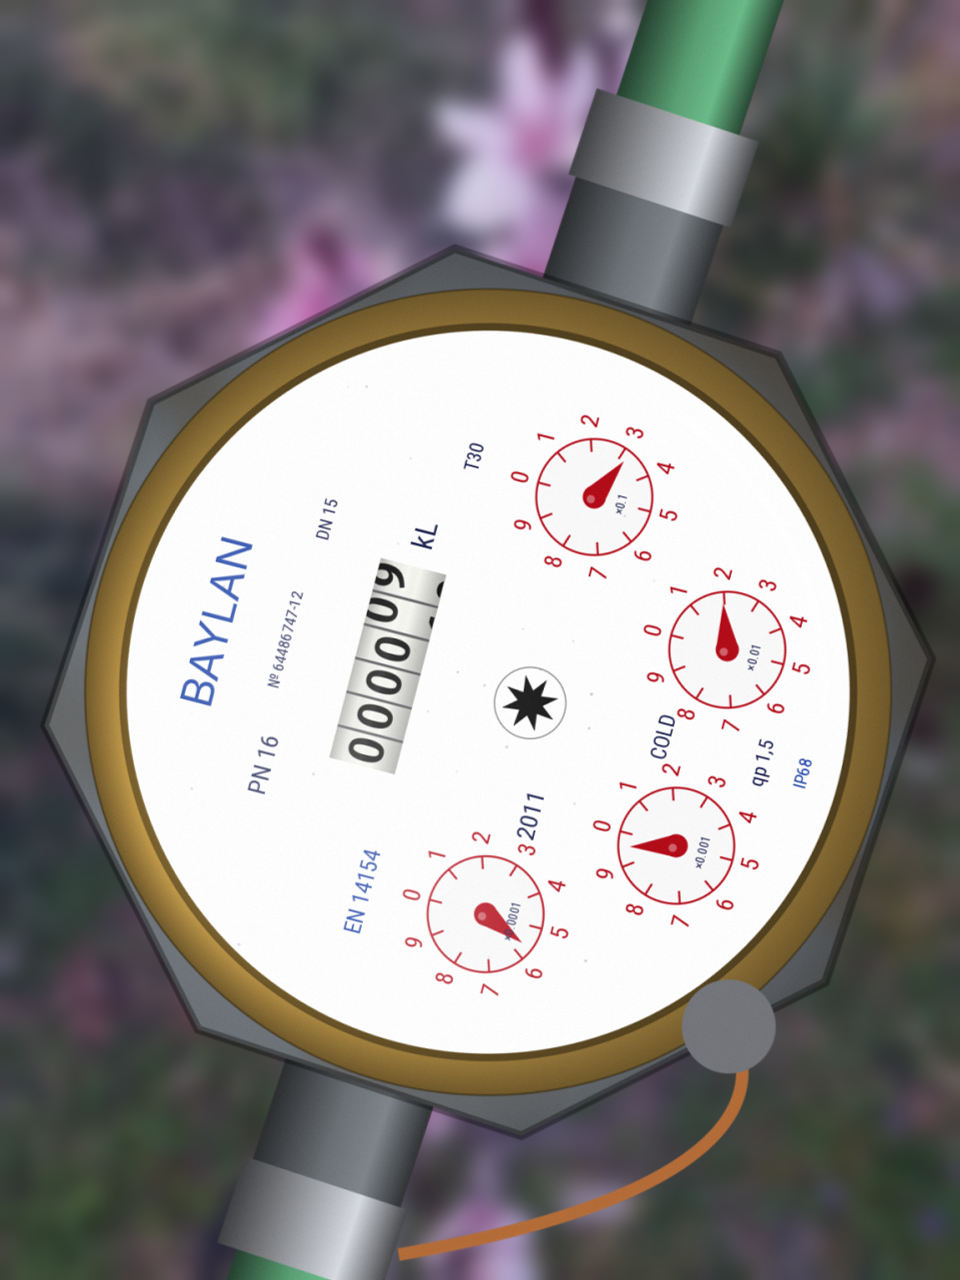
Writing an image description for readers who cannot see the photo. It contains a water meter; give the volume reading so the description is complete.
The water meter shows 9.3195 kL
